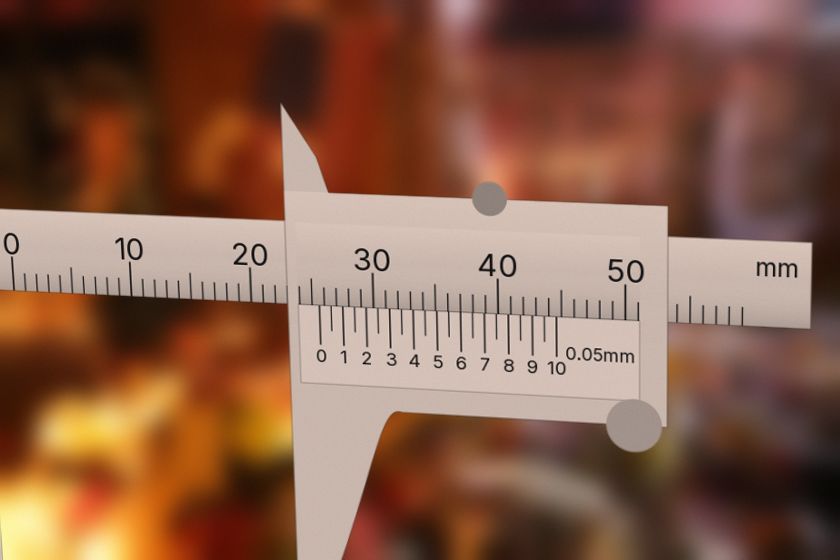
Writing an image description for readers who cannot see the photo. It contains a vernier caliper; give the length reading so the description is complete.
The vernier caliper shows 25.6 mm
